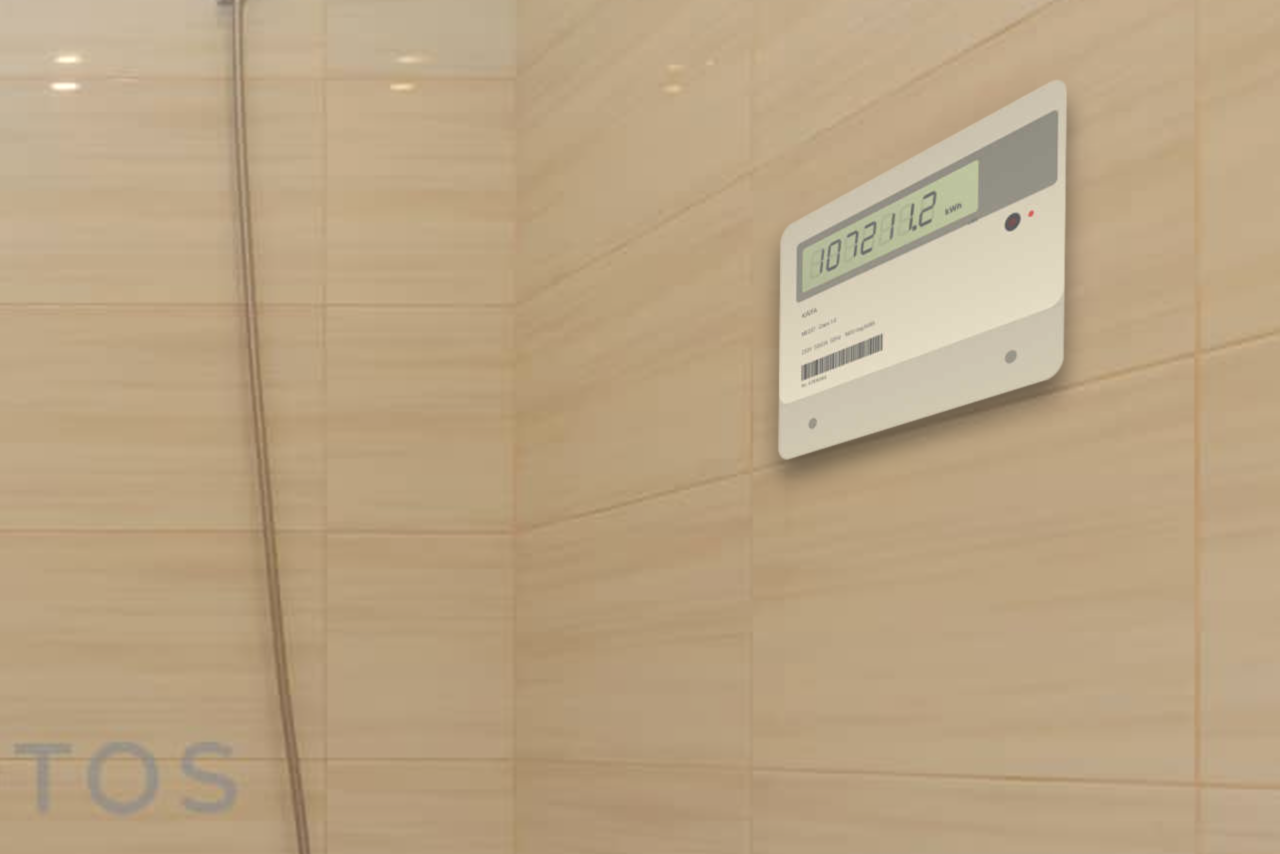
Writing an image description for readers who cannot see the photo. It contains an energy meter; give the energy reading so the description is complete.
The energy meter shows 107211.2 kWh
